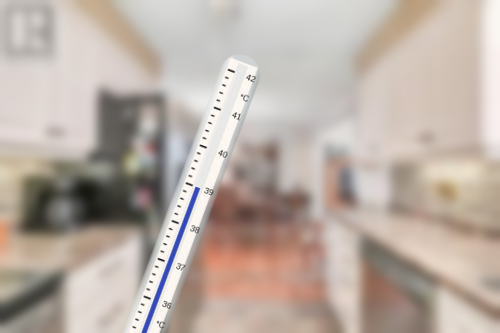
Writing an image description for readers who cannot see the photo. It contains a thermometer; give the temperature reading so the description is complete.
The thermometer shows 39 °C
